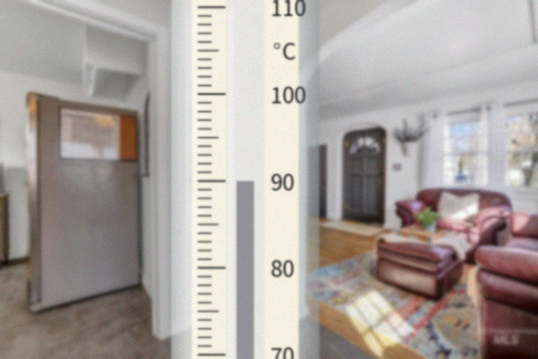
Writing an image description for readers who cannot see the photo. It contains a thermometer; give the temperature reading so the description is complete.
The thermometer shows 90 °C
